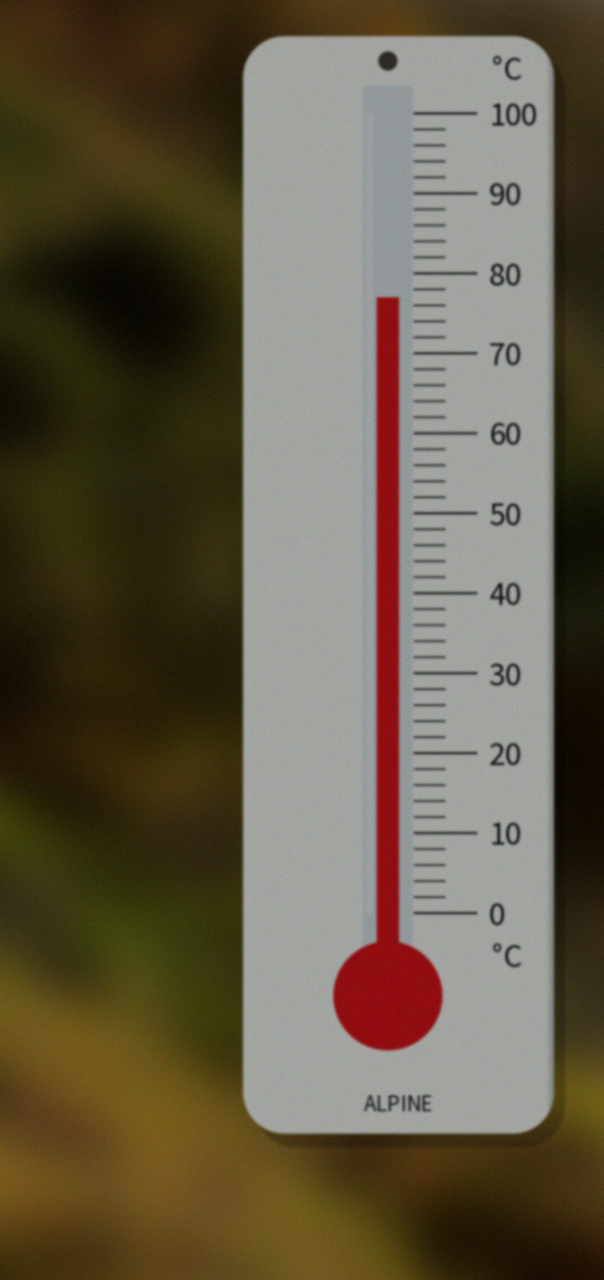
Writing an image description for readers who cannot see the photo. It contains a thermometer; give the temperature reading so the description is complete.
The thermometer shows 77 °C
